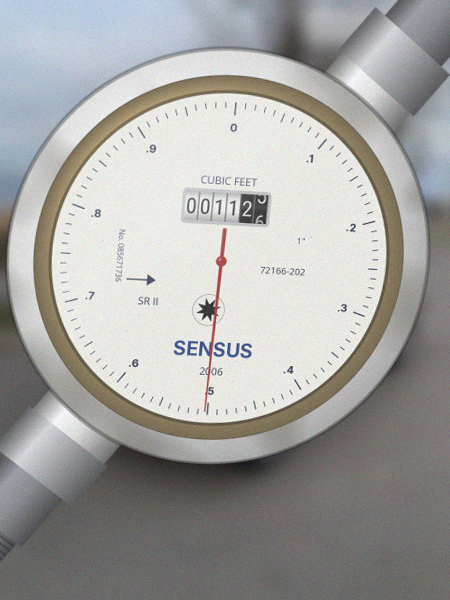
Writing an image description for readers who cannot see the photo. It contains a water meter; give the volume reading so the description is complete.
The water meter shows 1125.50 ft³
